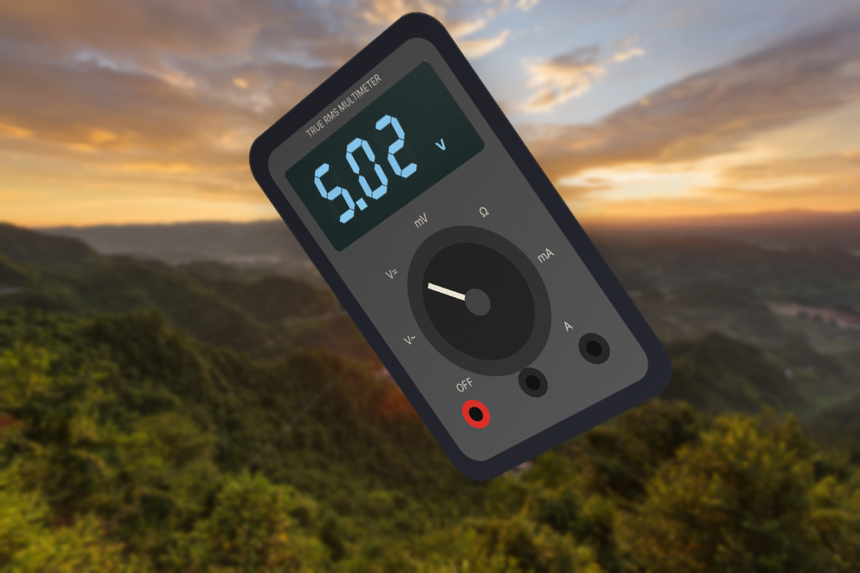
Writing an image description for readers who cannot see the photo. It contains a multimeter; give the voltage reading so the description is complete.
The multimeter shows 5.02 V
